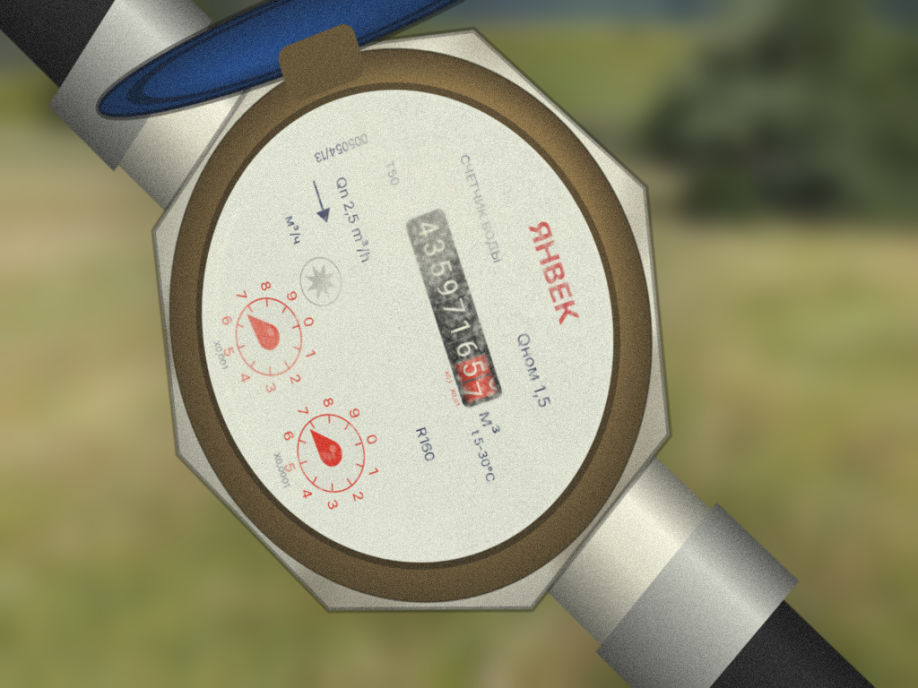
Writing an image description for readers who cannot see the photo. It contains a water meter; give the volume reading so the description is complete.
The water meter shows 4359716.5666 m³
